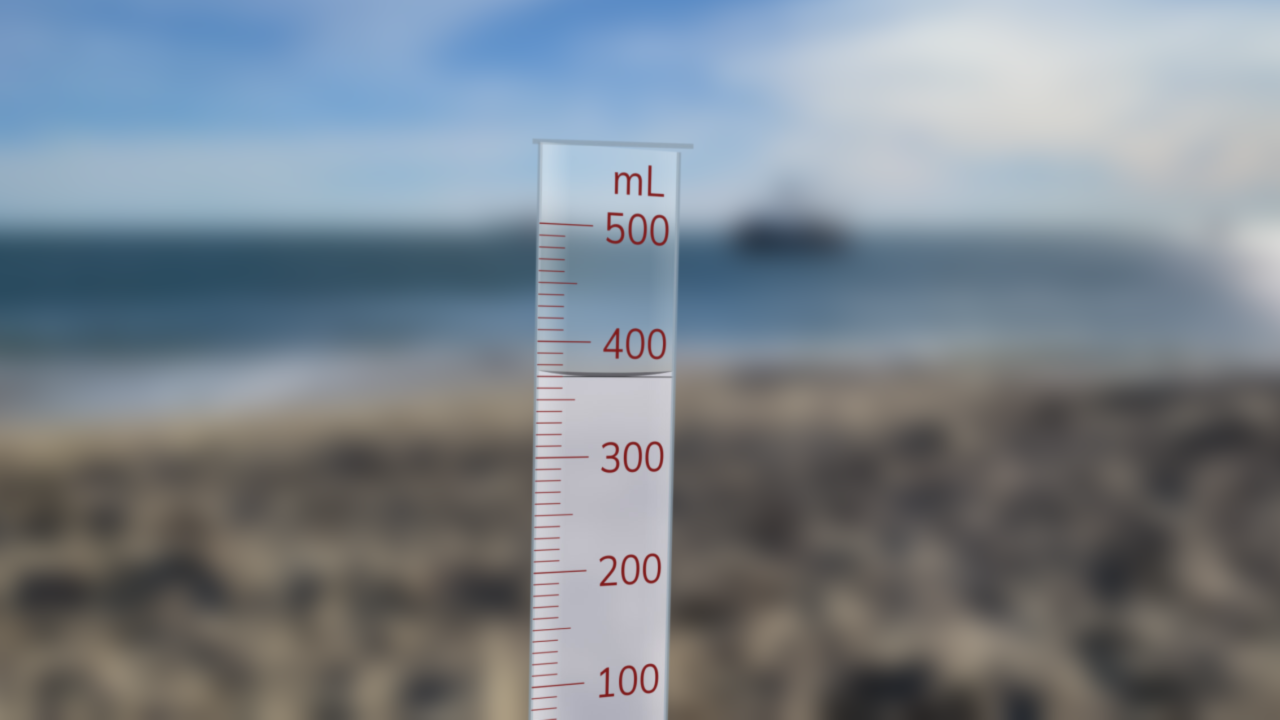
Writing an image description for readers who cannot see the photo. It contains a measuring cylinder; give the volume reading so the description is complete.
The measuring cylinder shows 370 mL
